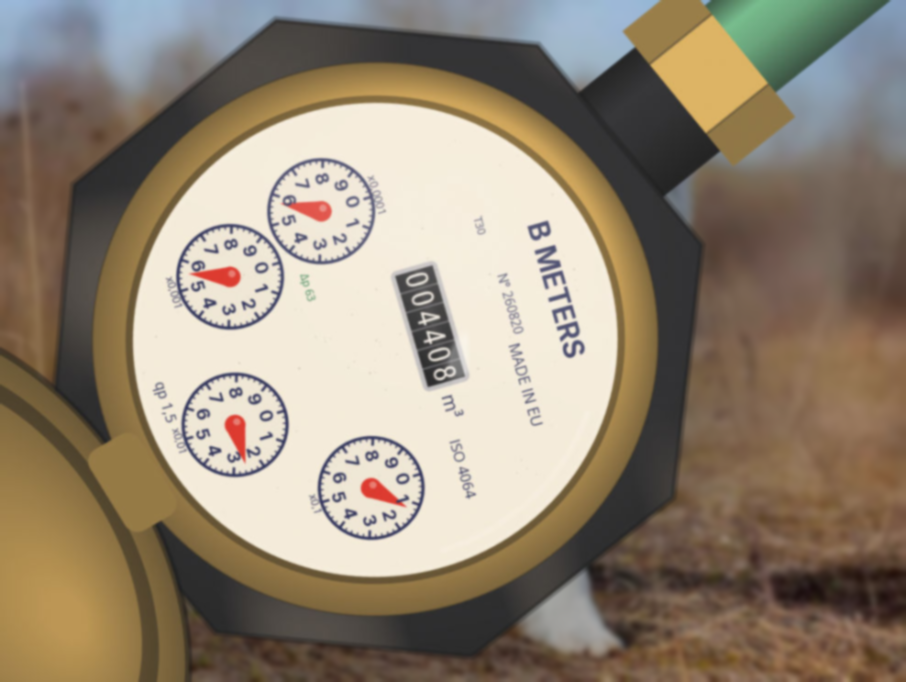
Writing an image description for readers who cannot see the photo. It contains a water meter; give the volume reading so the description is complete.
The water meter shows 4408.1255 m³
